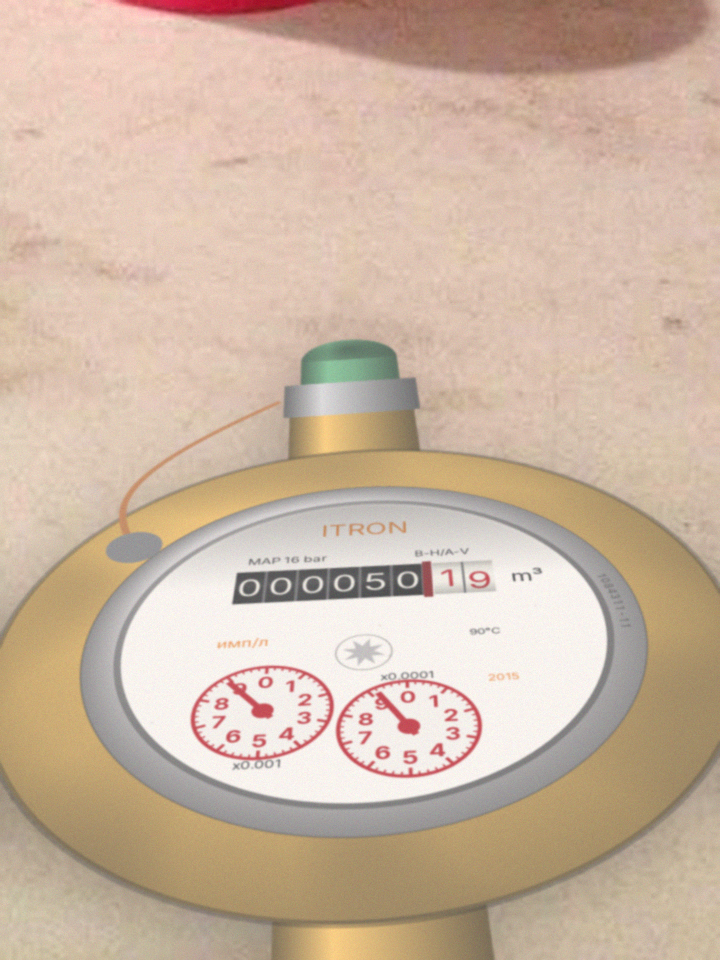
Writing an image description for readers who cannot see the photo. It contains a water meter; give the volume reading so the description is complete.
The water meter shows 50.1889 m³
